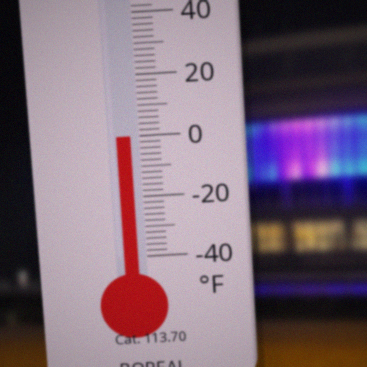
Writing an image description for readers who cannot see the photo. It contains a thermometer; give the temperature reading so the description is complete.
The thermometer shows 0 °F
